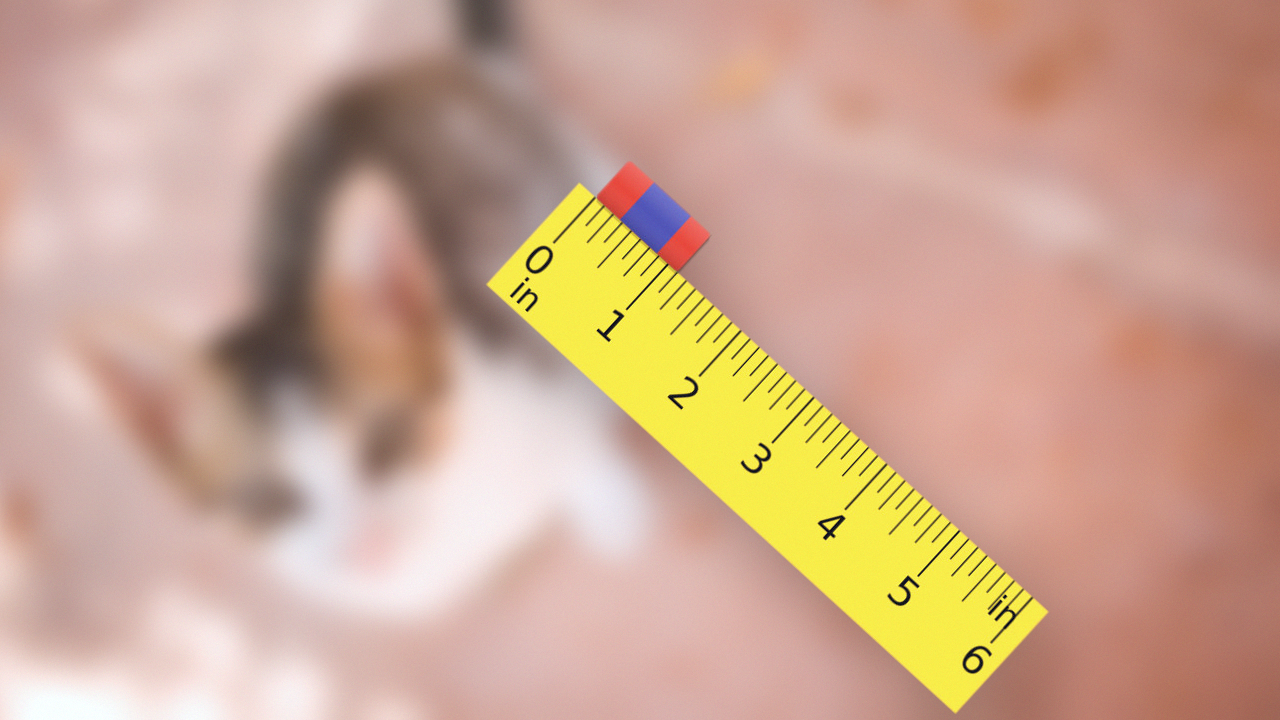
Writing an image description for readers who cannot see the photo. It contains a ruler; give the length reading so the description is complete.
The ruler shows 1.125 in
